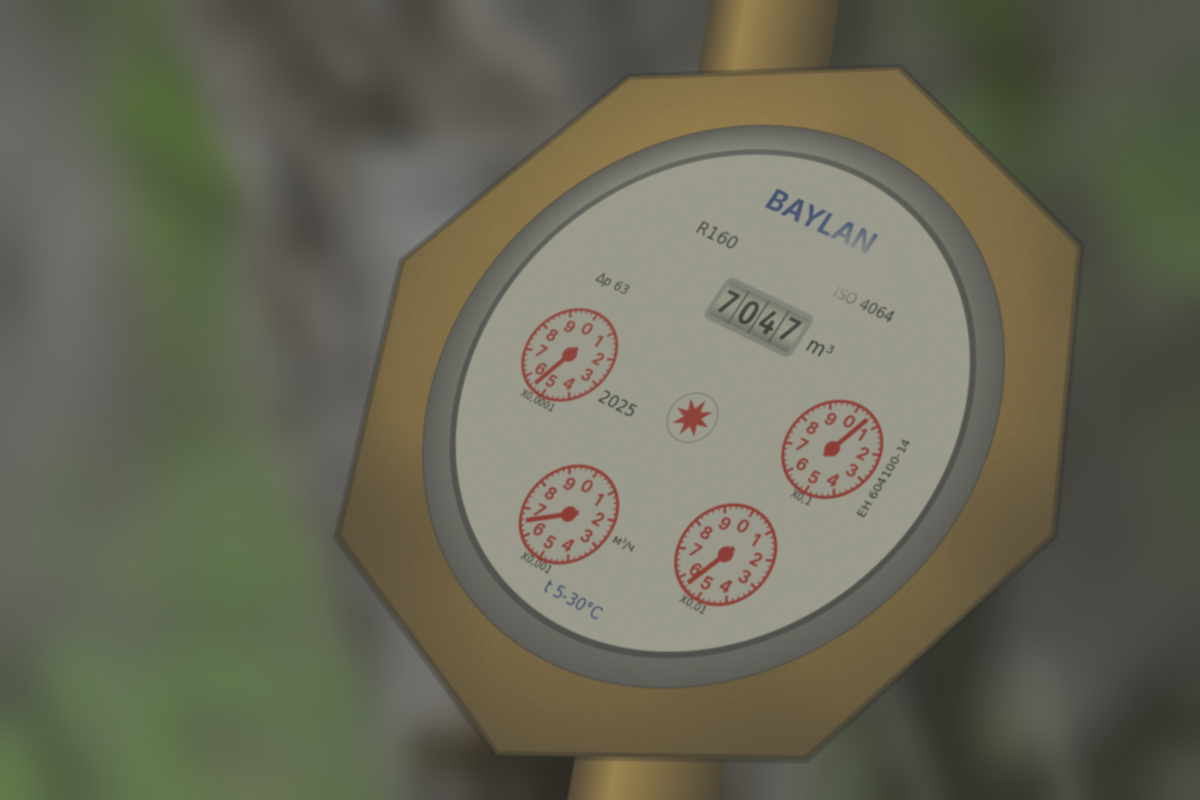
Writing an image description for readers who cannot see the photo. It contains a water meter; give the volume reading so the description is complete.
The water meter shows 7047.0565 m³
